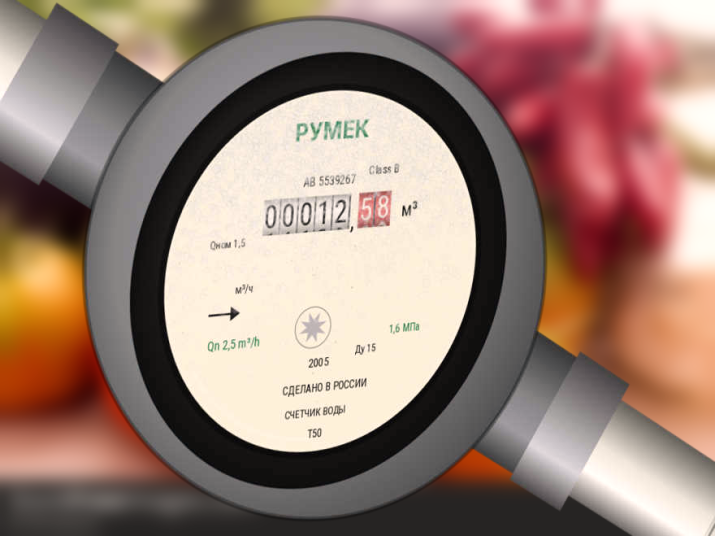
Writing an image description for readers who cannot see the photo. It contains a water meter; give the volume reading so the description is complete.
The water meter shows 12.58 m³
